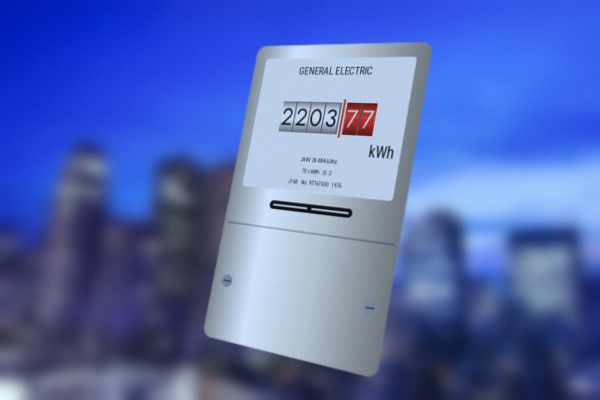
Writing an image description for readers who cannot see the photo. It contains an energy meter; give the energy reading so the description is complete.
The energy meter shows 2203.77 kWh
